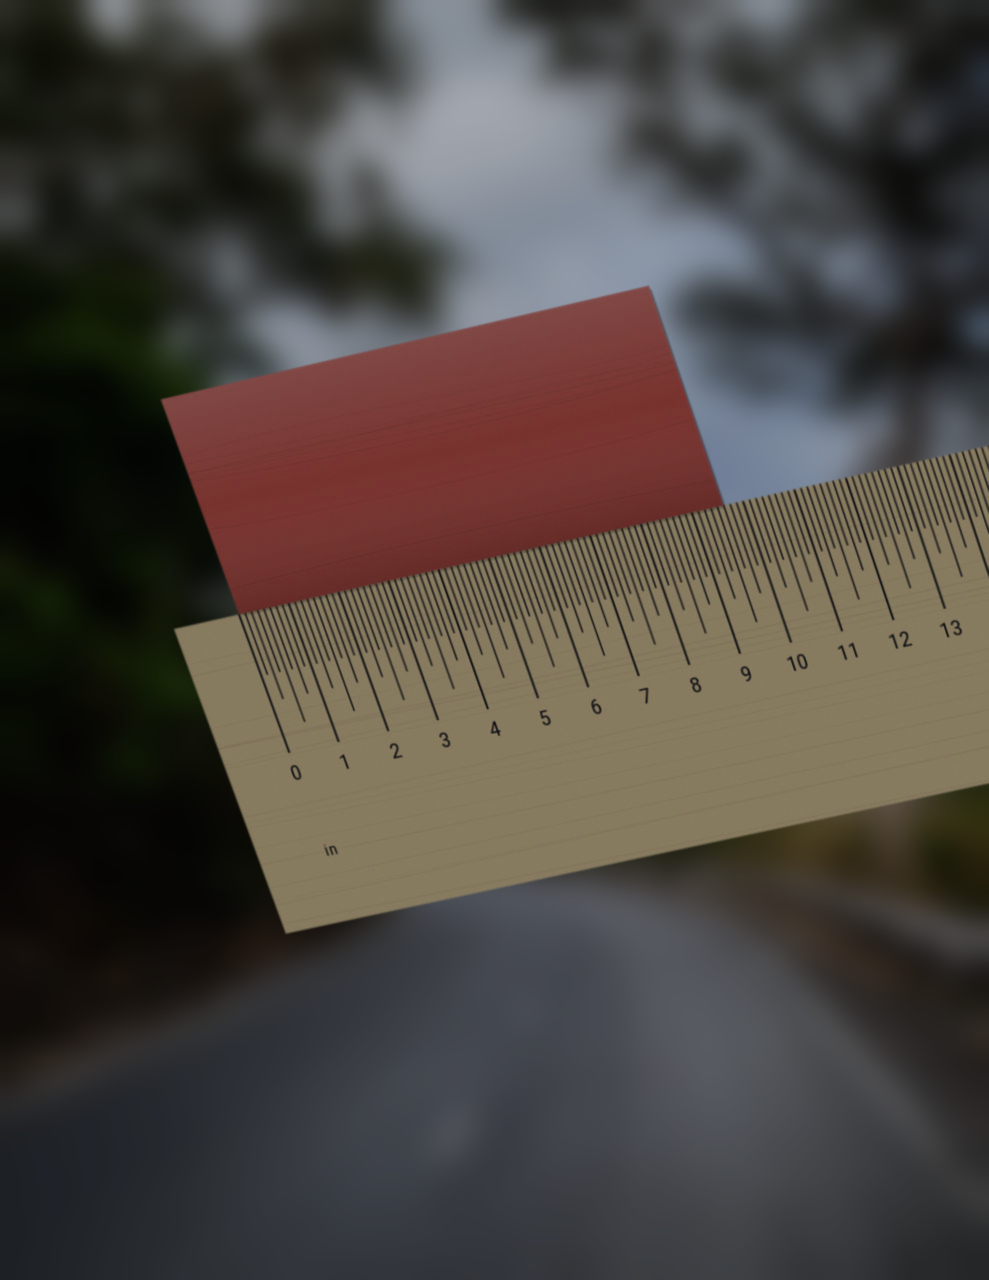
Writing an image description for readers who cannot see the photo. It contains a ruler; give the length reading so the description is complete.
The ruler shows 9.625 in
